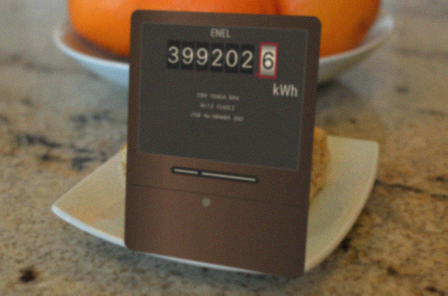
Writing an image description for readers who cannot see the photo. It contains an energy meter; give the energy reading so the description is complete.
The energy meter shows 399202.6 kWh
